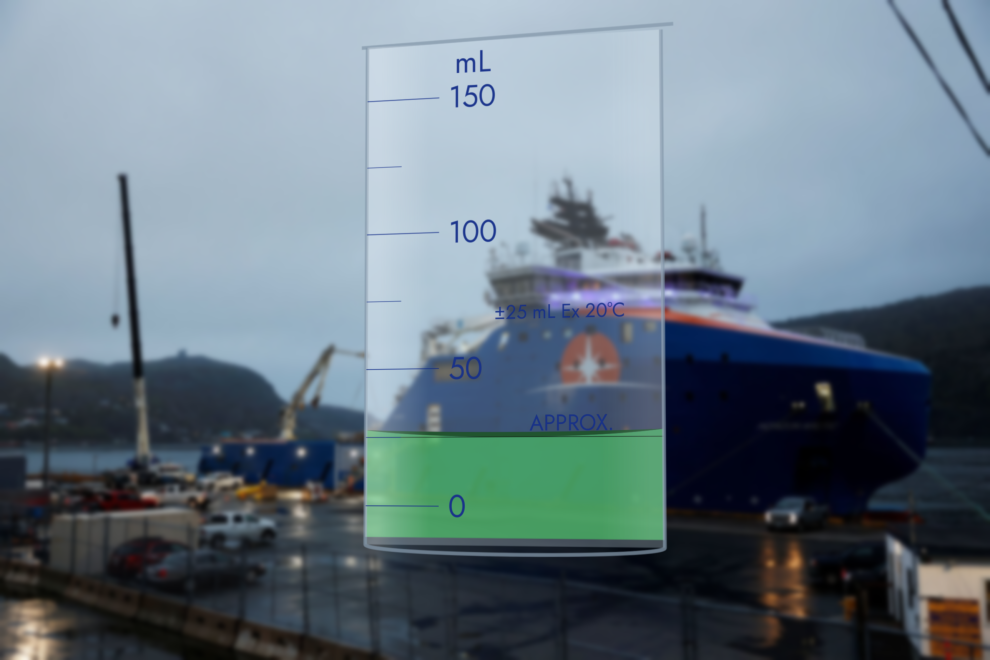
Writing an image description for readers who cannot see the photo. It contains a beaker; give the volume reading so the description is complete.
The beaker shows 25 mL
